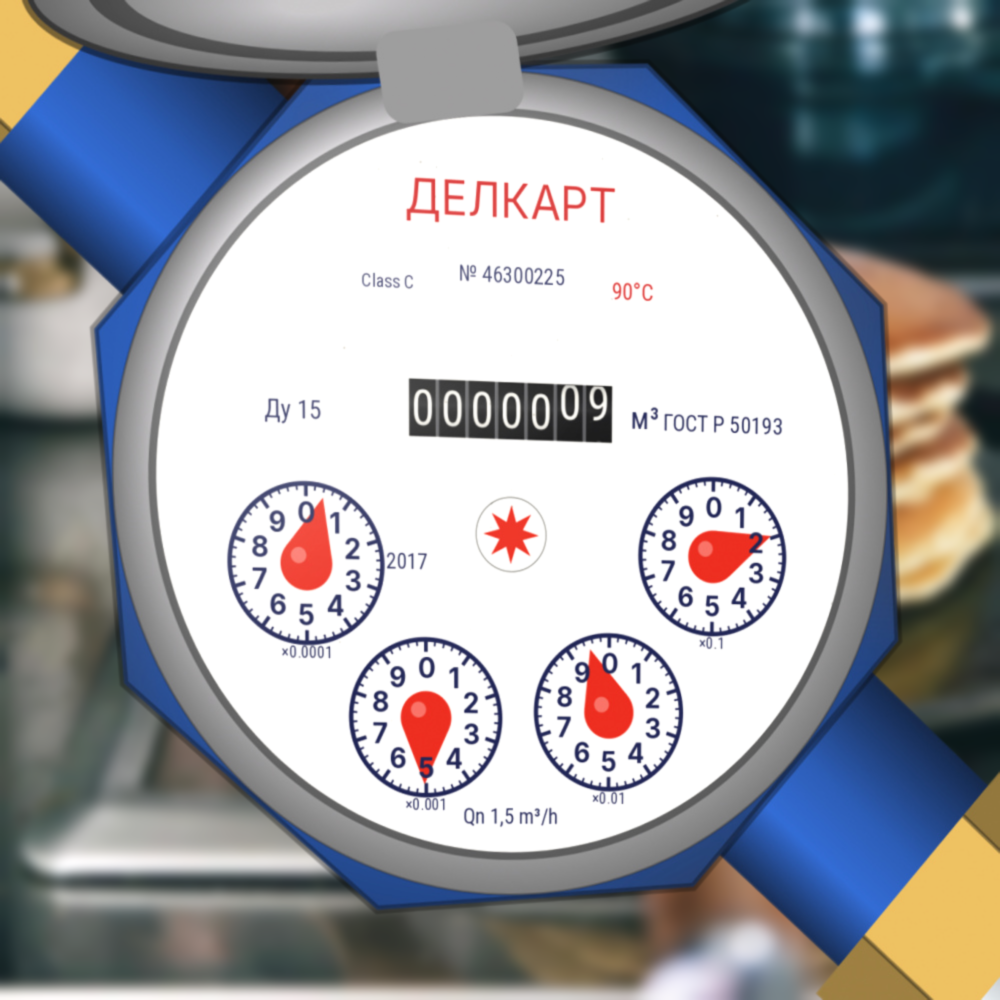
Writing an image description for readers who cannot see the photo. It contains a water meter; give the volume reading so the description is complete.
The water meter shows 9.1950 m³
